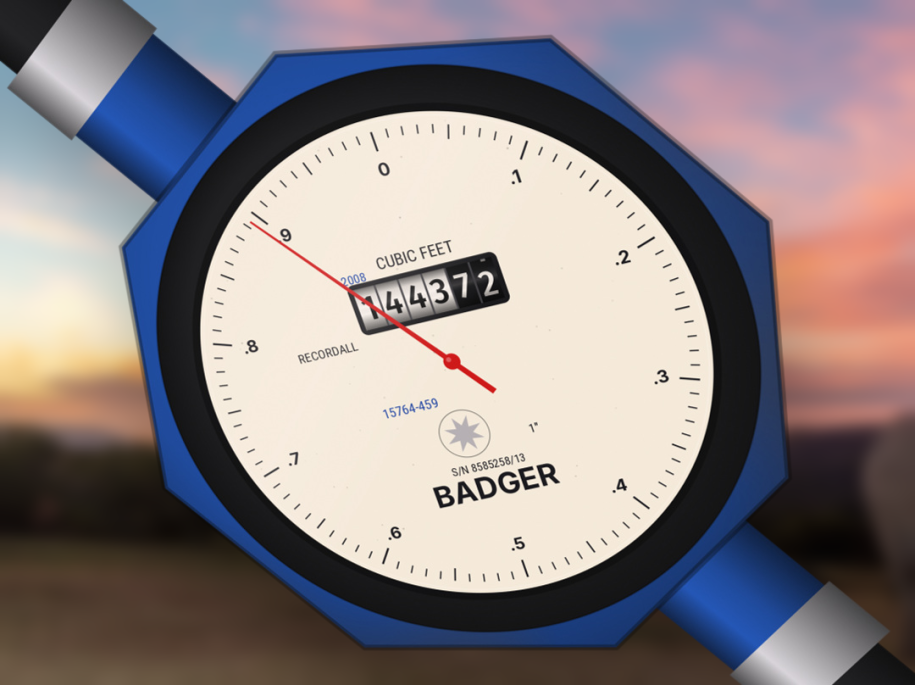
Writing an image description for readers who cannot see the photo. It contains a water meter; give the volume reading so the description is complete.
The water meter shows 144371.89 ft³
